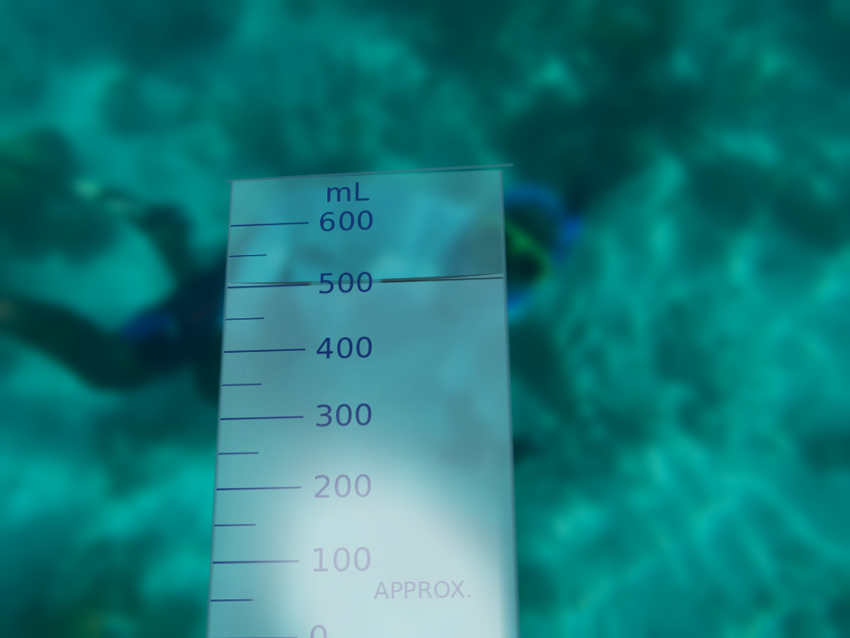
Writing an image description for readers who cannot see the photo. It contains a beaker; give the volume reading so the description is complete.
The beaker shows 500 mL
